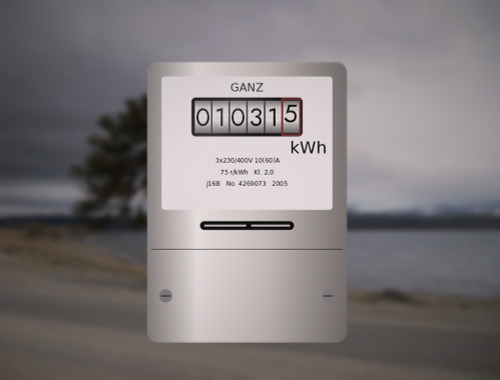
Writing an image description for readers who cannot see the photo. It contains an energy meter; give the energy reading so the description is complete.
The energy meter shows 1031.5 kWh
